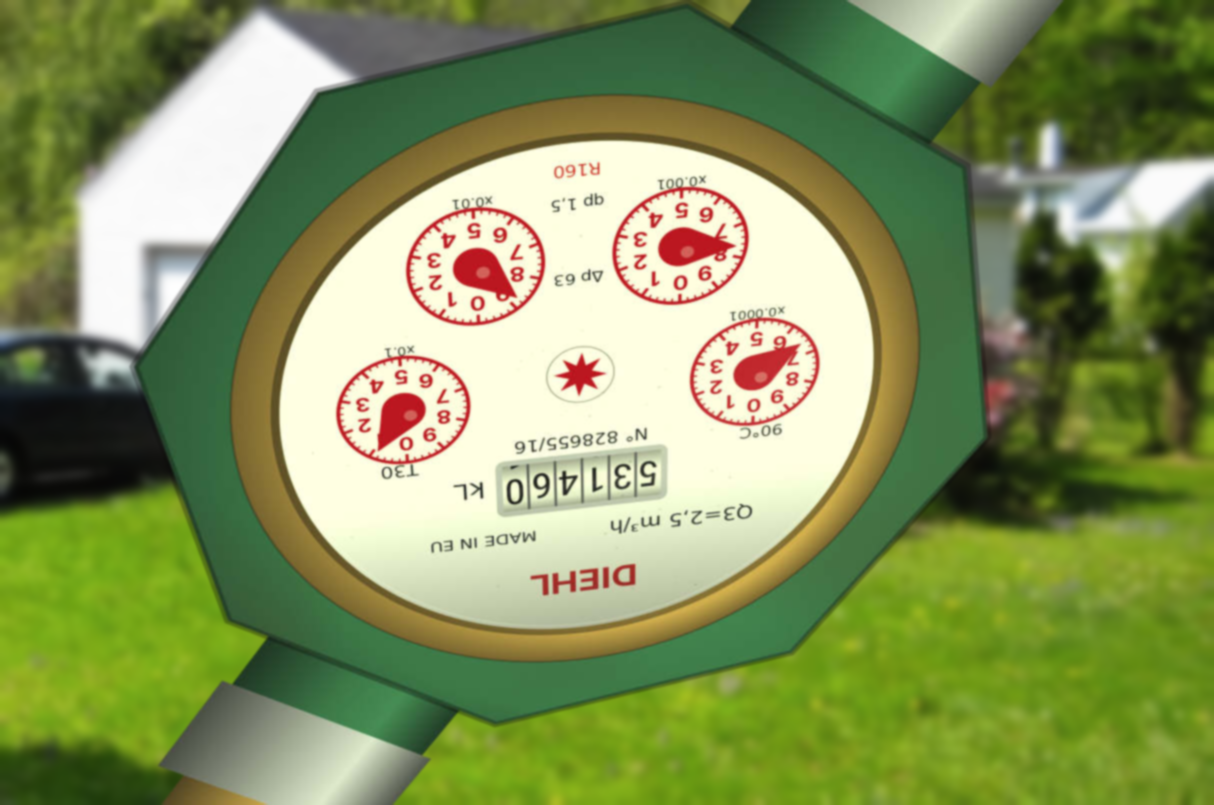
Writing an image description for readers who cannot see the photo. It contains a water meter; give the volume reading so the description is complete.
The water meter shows 531460.0876 kL
